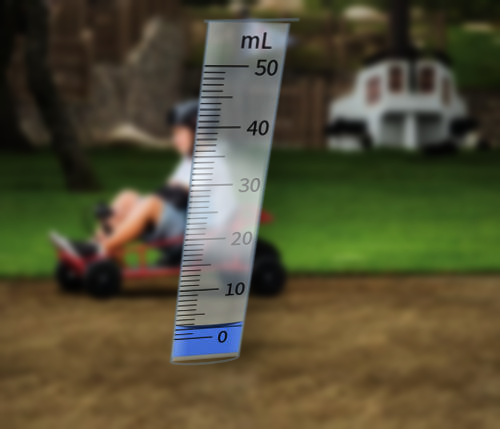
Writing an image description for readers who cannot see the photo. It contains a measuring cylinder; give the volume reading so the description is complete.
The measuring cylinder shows 2 mL
